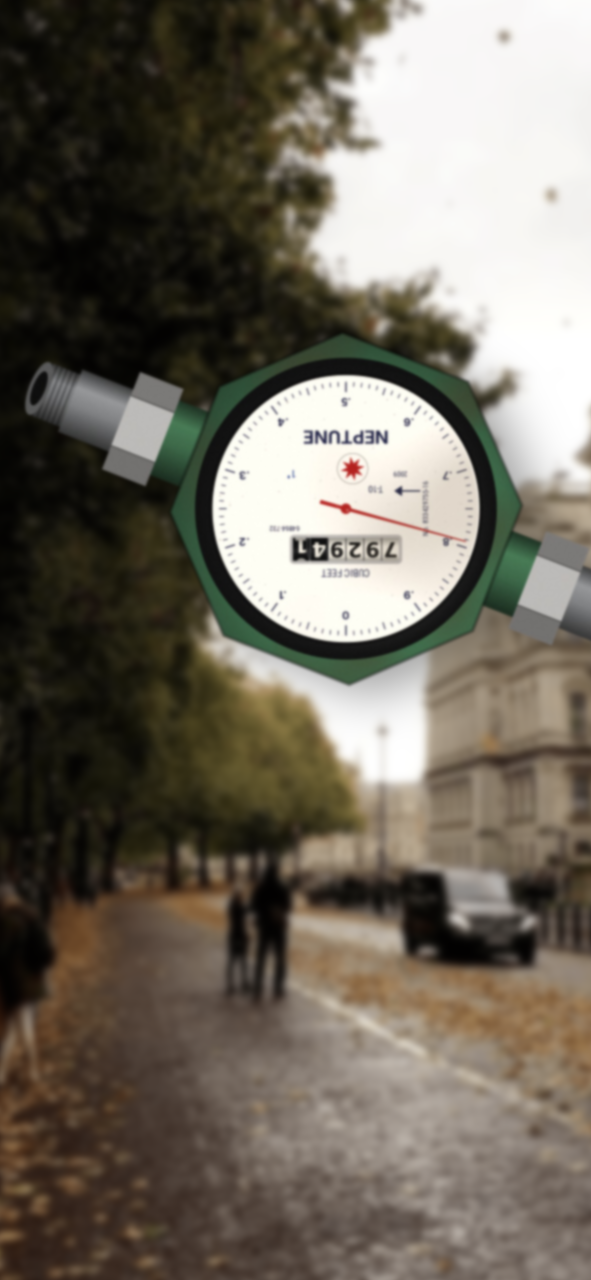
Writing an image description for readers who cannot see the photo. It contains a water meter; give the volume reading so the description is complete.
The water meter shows 792940.79 ft³
